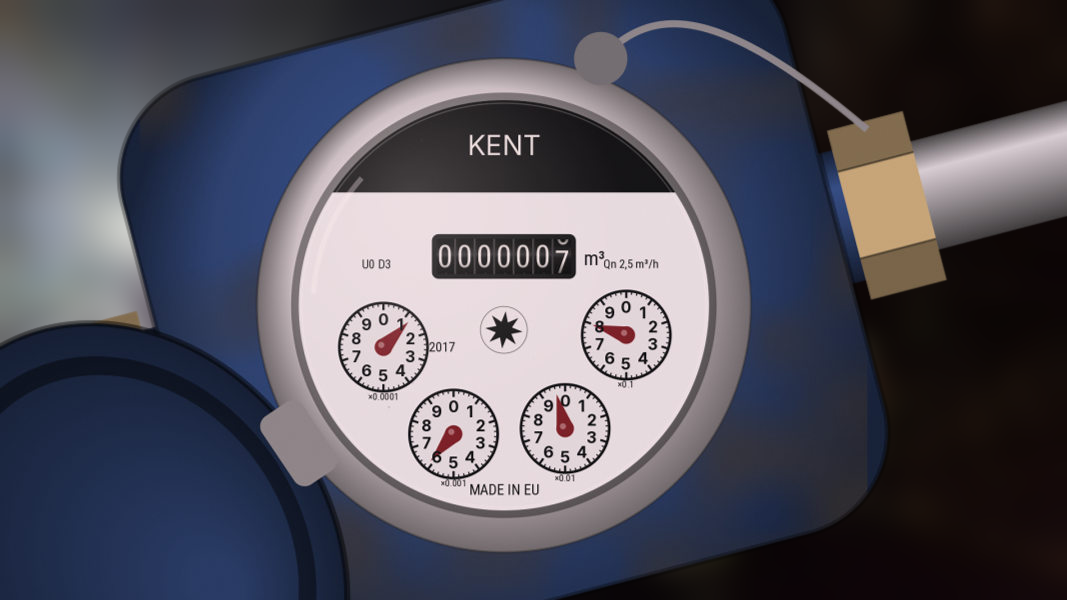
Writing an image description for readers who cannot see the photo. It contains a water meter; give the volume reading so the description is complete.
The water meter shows 6.7961 m³
